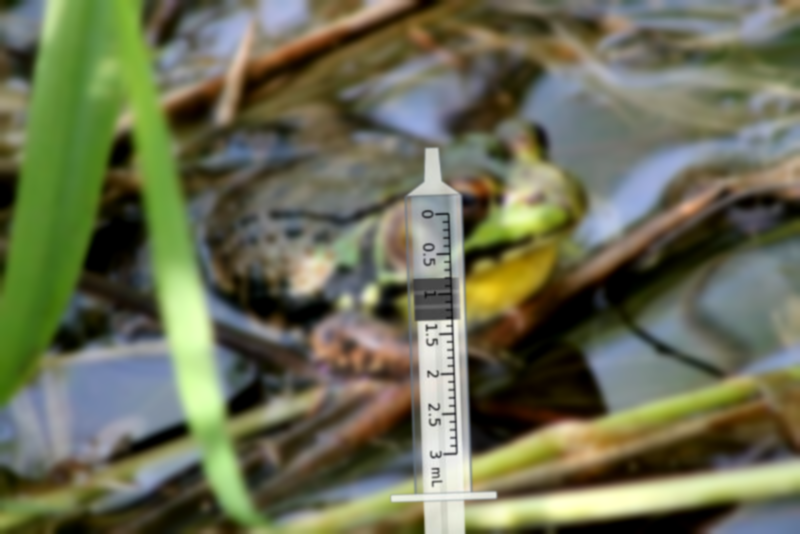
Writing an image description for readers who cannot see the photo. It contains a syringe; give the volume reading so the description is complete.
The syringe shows 0.8 mL
